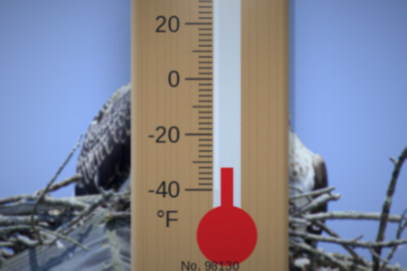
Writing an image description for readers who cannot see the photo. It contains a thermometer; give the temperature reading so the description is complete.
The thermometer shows -32 °F
